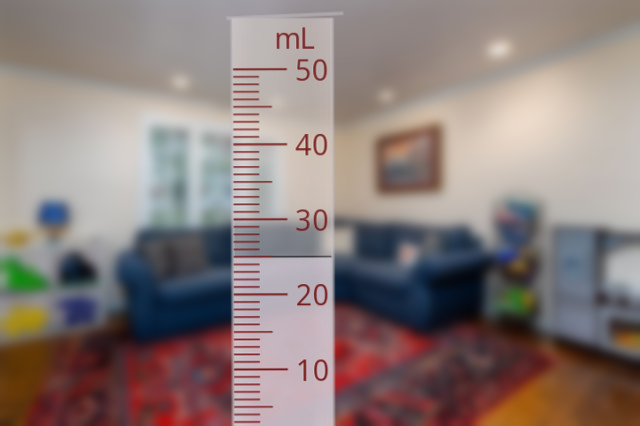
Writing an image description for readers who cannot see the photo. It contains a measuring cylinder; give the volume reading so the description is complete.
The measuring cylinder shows 25 mL
